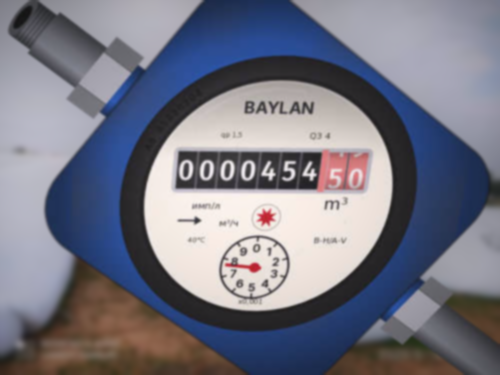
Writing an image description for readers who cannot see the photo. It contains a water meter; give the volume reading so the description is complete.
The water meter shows 454.497 m³
